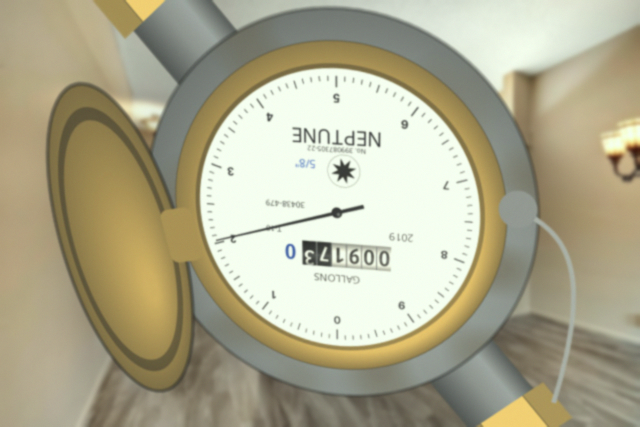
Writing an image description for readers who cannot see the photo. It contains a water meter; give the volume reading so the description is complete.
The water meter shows 91732.0 gal
